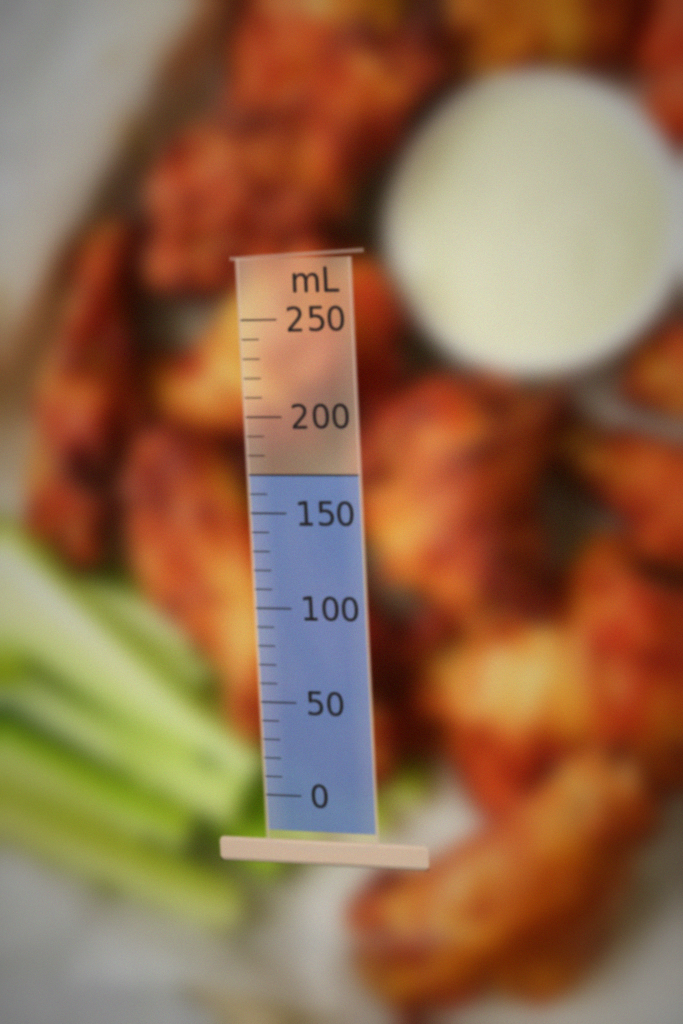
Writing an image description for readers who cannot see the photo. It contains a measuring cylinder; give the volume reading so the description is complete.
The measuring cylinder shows 170 mL
